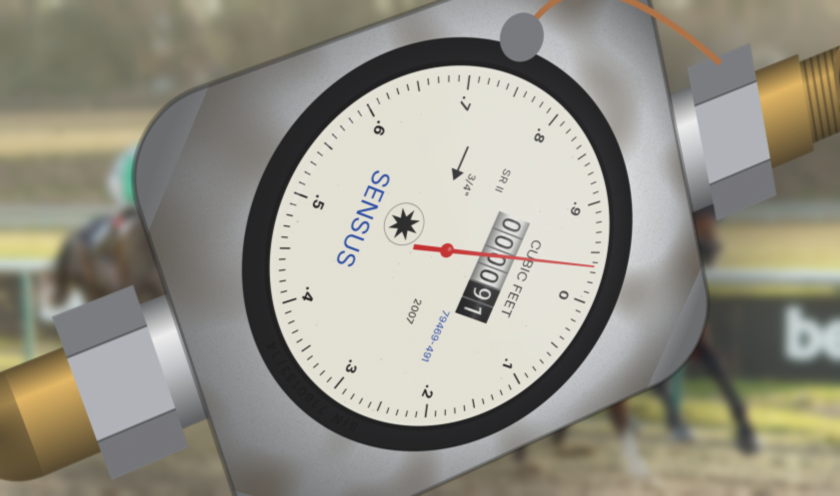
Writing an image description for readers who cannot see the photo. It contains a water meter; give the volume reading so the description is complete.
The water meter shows 90.96 ft³
